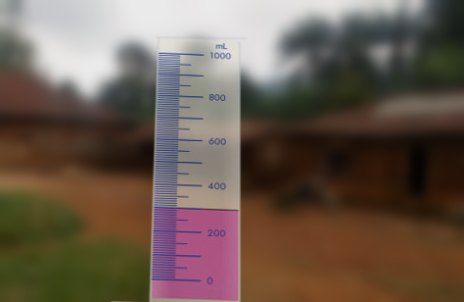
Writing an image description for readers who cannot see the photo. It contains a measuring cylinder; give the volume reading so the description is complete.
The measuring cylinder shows 300 mL
